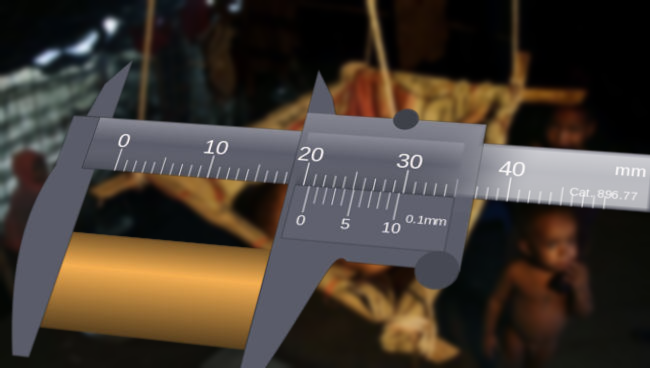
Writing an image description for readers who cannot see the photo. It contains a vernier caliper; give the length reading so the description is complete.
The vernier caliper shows 20.6 mm
